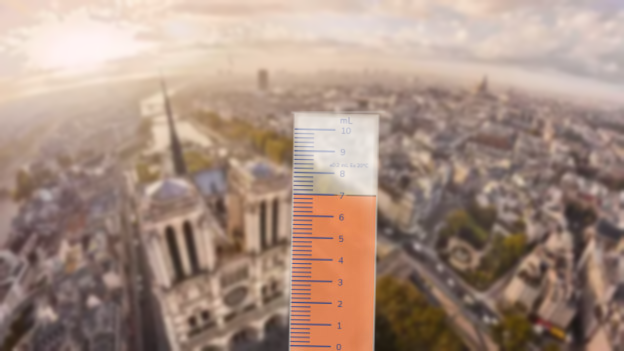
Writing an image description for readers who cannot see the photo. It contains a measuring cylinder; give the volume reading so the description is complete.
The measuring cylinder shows 7 mL
